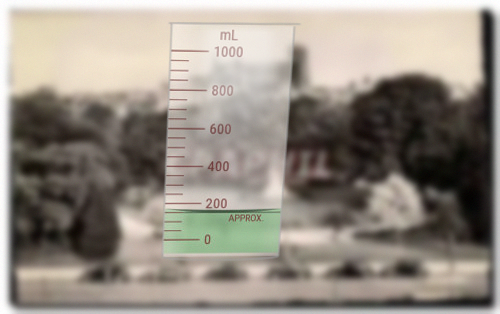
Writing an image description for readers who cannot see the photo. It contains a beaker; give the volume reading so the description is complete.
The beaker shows 150 mL
